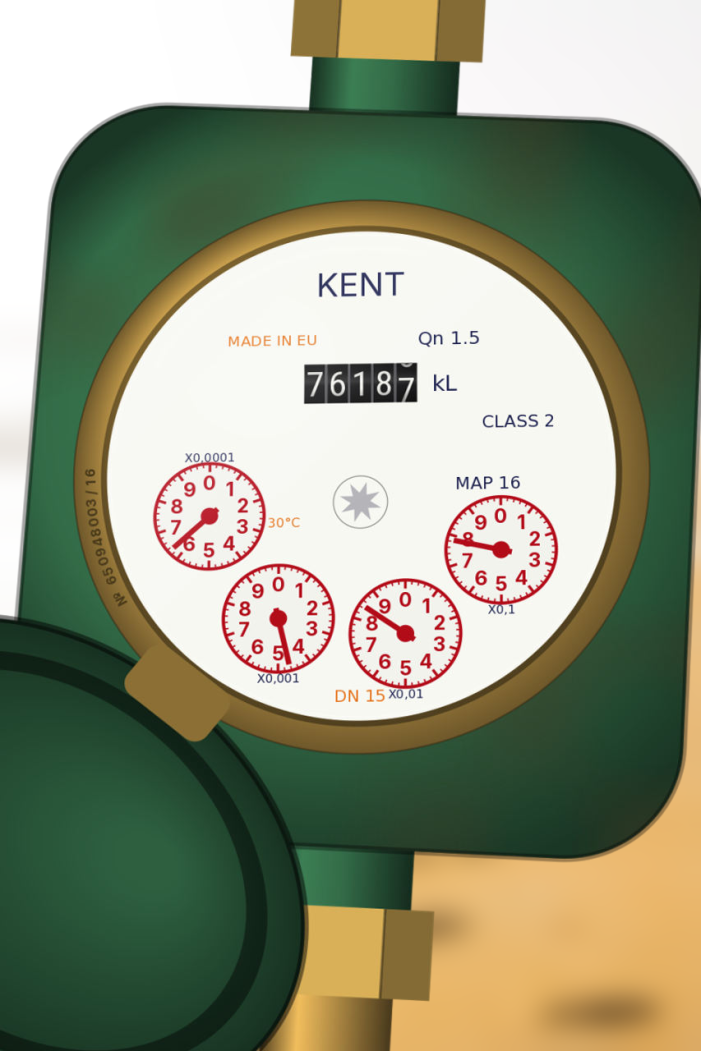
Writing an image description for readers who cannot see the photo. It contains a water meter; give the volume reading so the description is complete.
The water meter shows 76186.7846 kL
